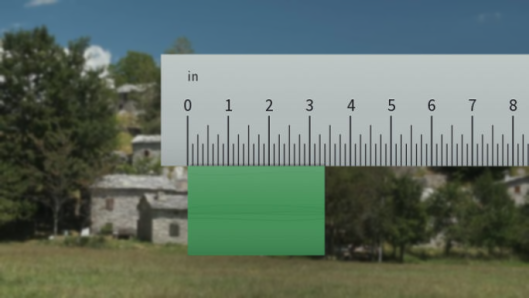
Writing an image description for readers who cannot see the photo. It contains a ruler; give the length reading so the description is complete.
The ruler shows 3.375 in
